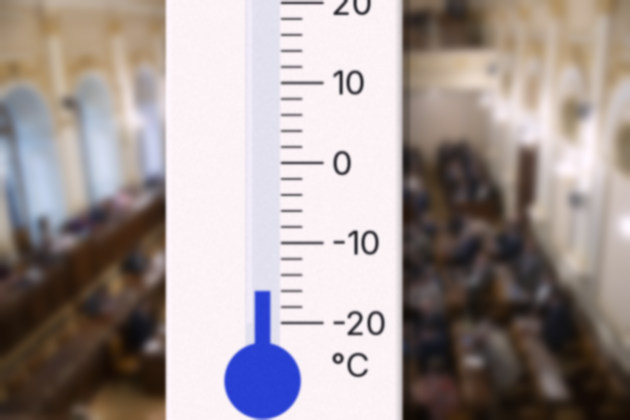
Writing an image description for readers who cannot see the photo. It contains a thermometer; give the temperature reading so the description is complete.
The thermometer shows -16 °C
